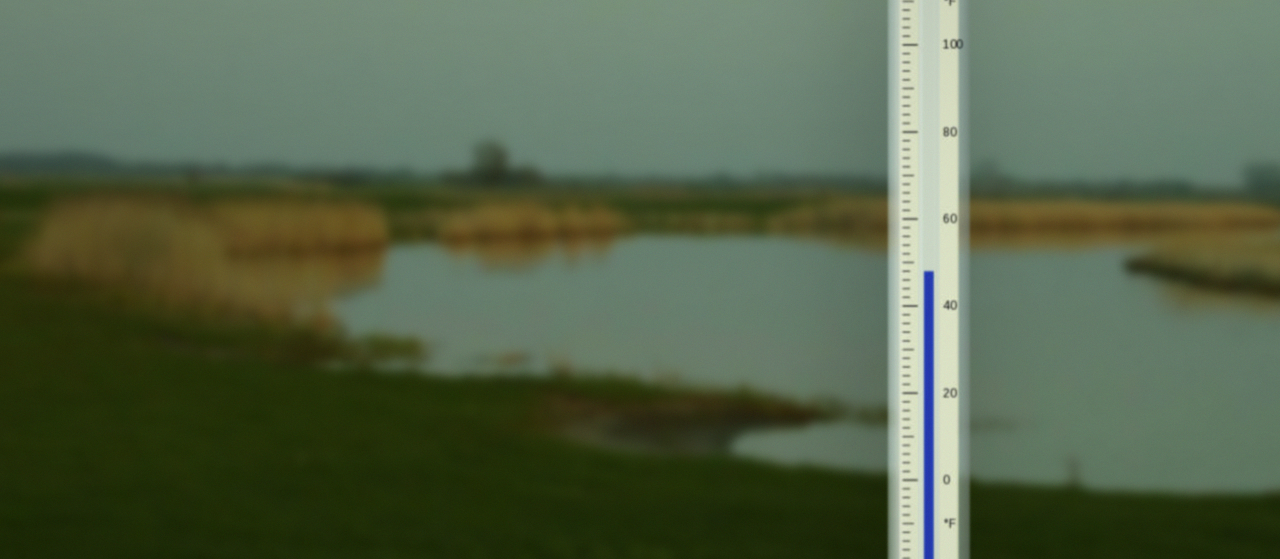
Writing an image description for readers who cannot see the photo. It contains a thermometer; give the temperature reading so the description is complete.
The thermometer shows 48 °F
